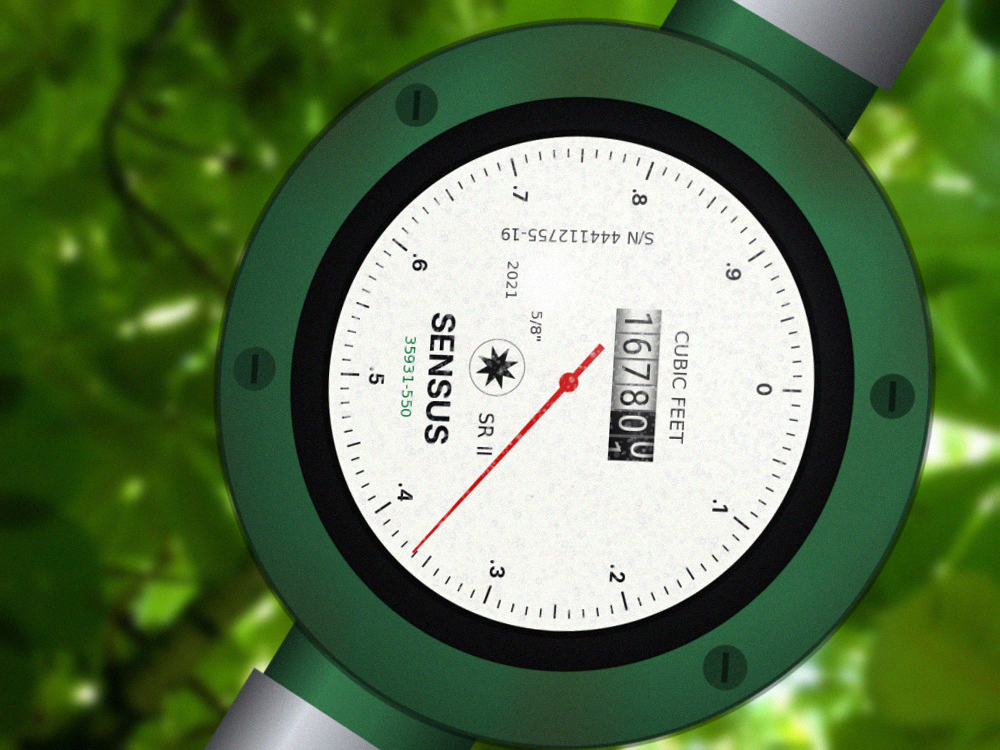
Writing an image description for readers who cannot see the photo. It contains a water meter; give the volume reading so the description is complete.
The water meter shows 167800.36 ft³
